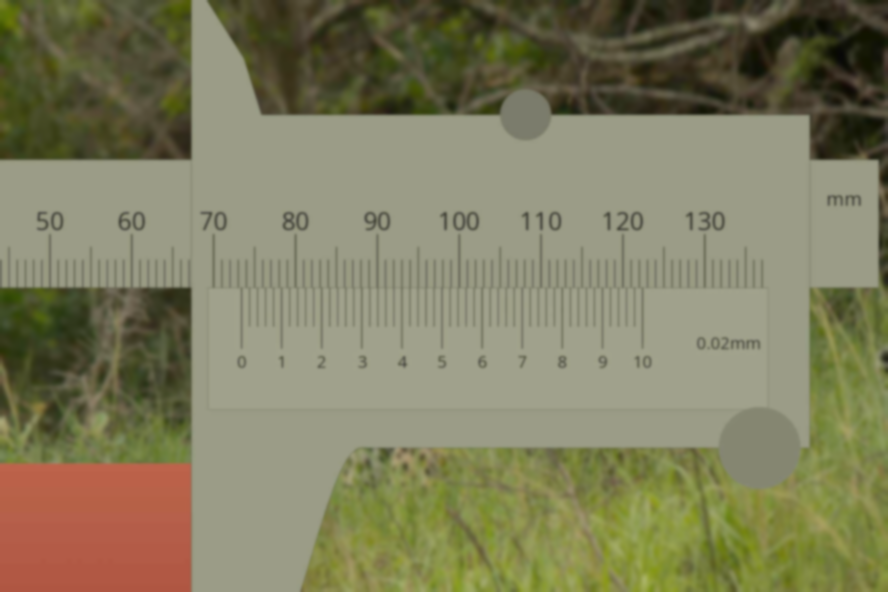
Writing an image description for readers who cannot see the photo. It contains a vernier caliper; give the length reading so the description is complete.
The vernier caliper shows 73.4 mm
